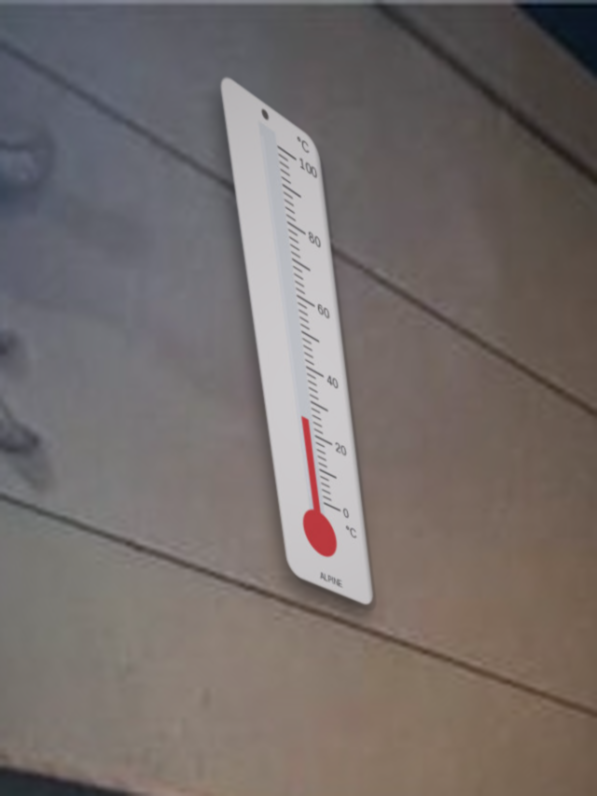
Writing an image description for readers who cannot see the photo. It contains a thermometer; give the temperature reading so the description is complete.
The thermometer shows 24 °C
